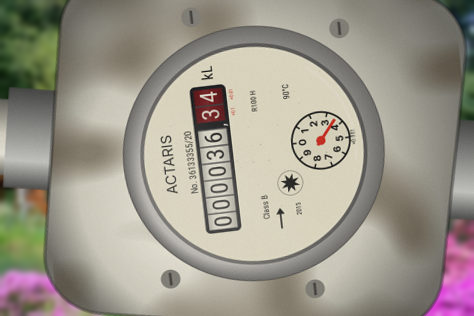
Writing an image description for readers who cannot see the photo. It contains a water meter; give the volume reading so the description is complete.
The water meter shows 36.343 kL
